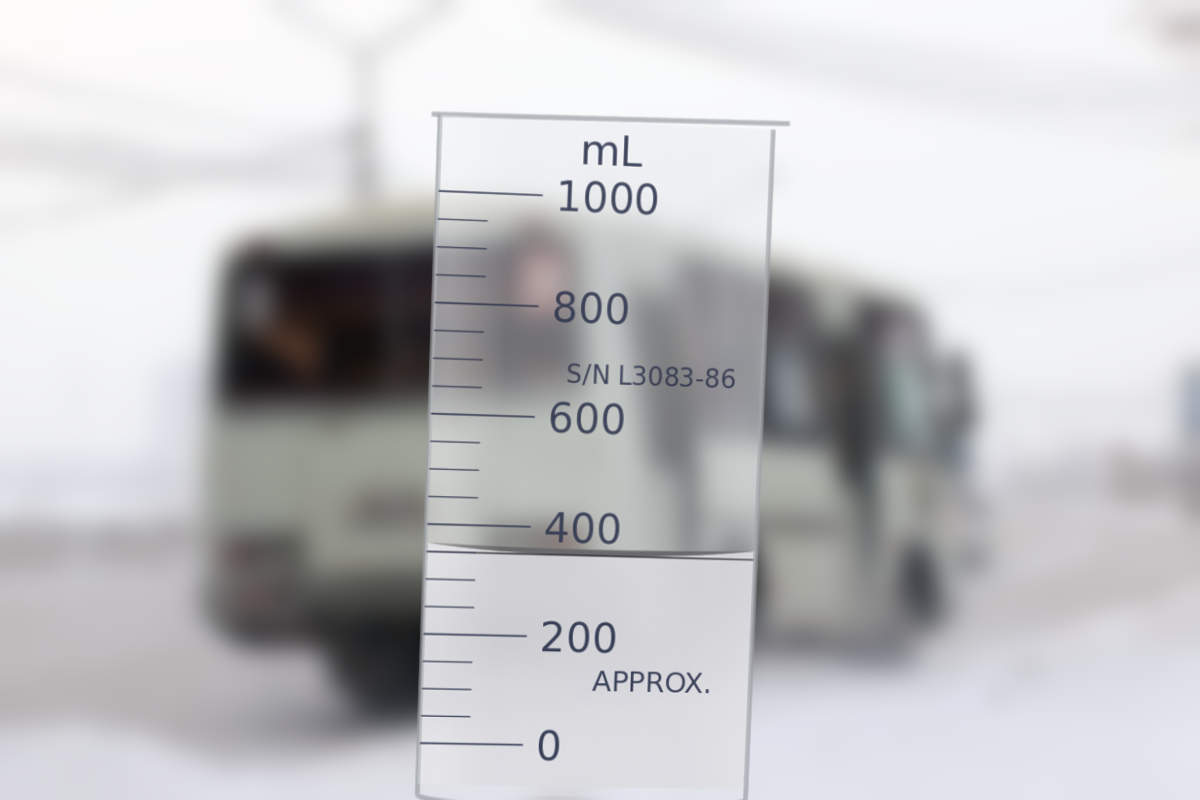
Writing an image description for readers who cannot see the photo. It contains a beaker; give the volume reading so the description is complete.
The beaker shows 350 mL
